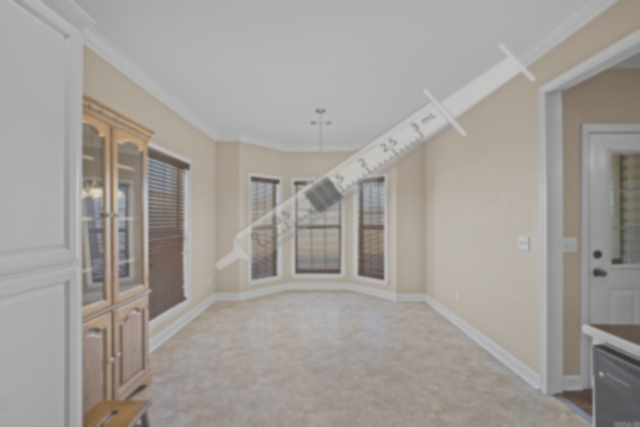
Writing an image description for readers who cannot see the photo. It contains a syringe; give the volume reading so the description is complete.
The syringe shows 1 mL
